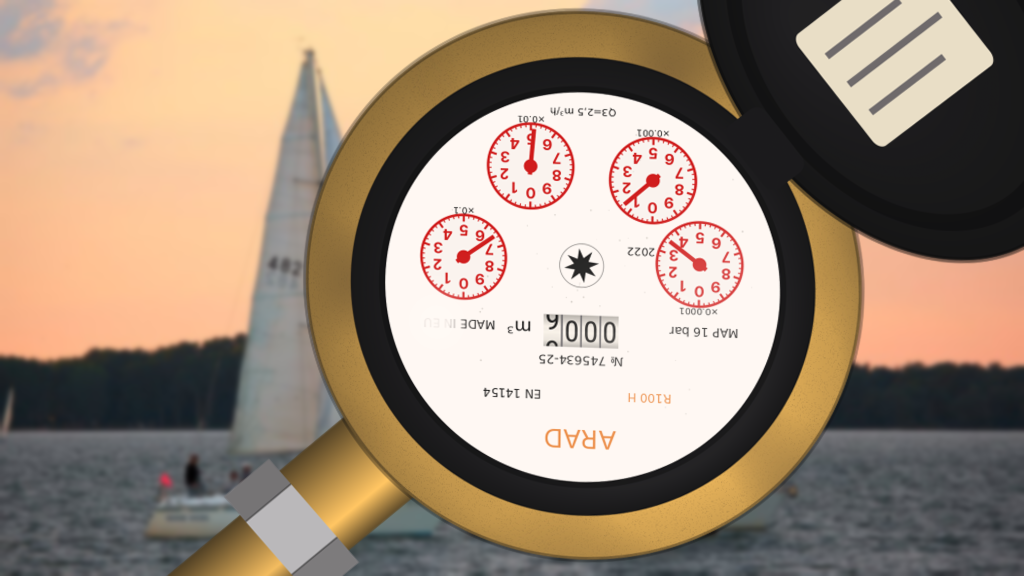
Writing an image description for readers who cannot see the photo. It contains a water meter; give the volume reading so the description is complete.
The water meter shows 5.6513 m³
